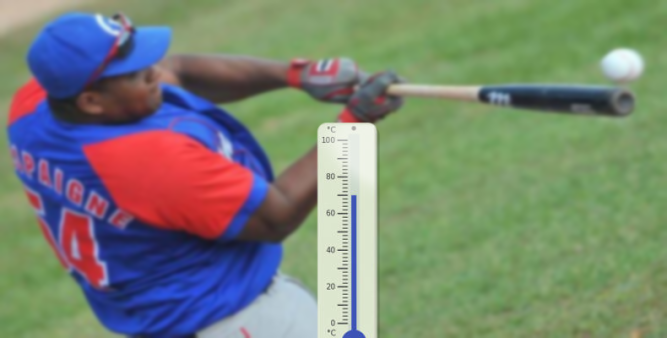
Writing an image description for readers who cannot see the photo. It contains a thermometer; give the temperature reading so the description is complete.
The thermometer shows 70 °C
